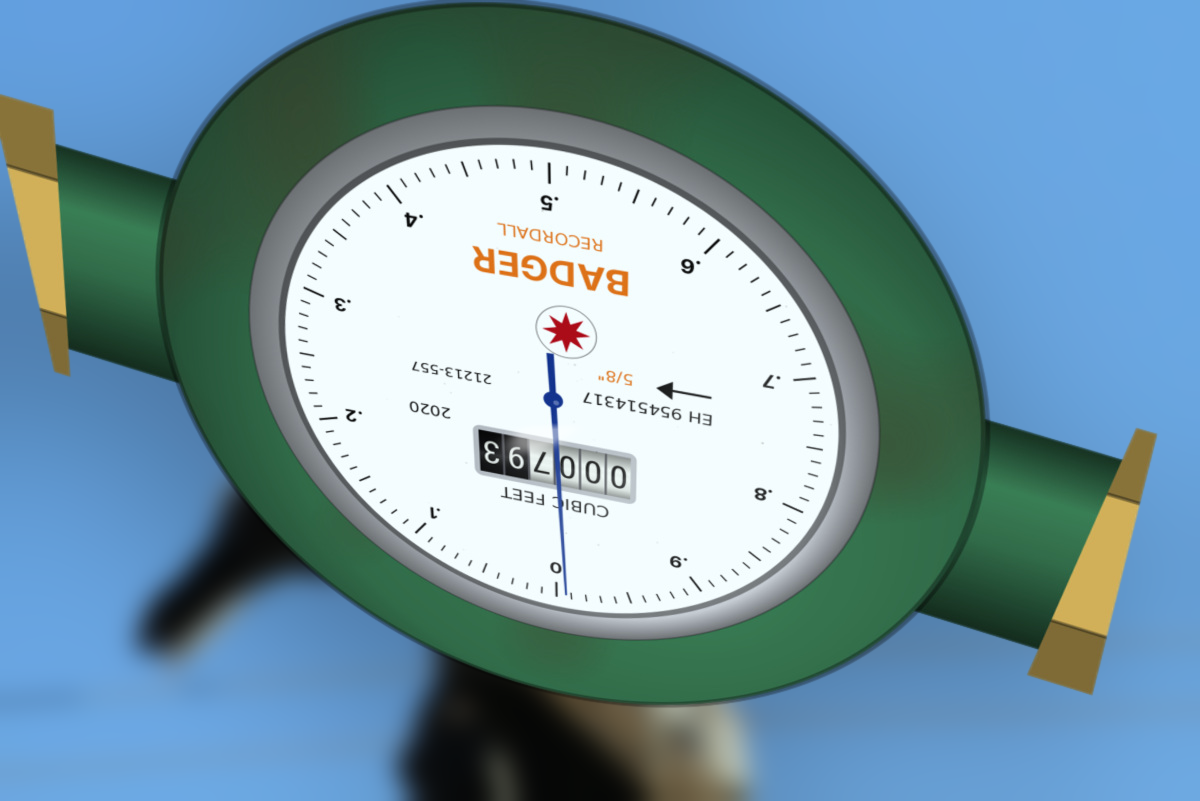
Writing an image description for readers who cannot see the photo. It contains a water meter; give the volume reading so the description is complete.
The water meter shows 792.99 ft³
